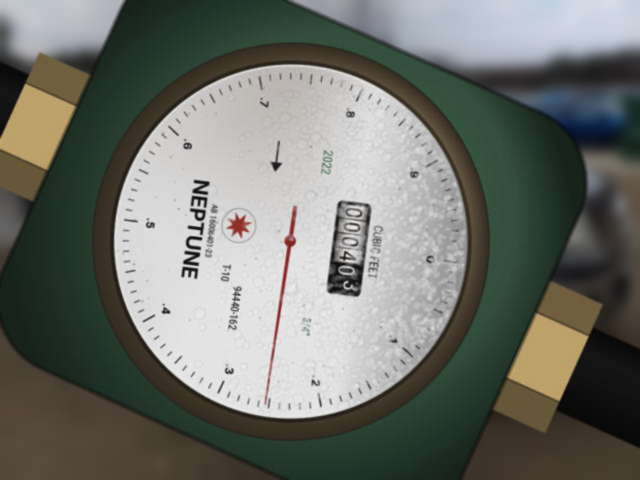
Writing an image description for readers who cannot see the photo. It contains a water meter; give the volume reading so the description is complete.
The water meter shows 403.25 ft³
